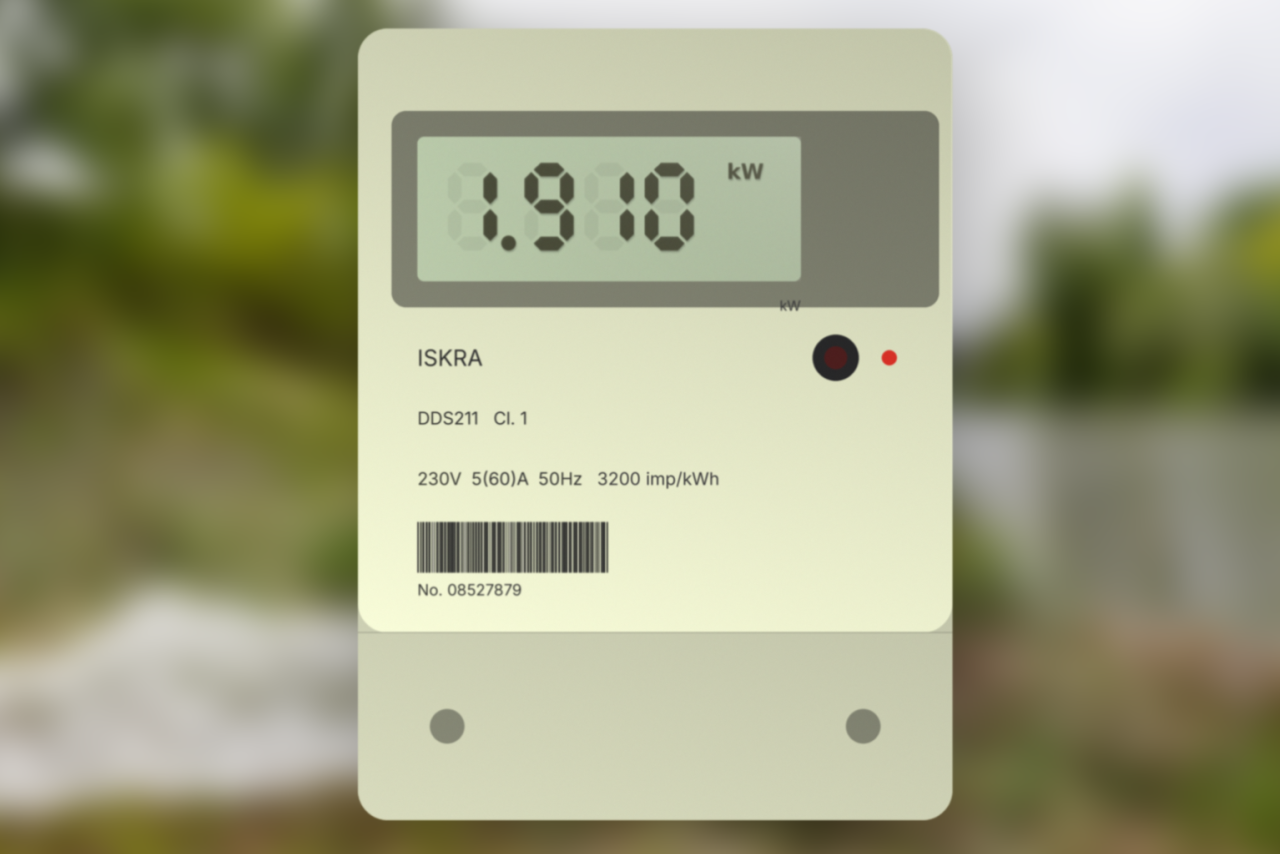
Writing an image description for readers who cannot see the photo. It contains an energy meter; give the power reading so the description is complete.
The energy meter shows 1.910 kW
